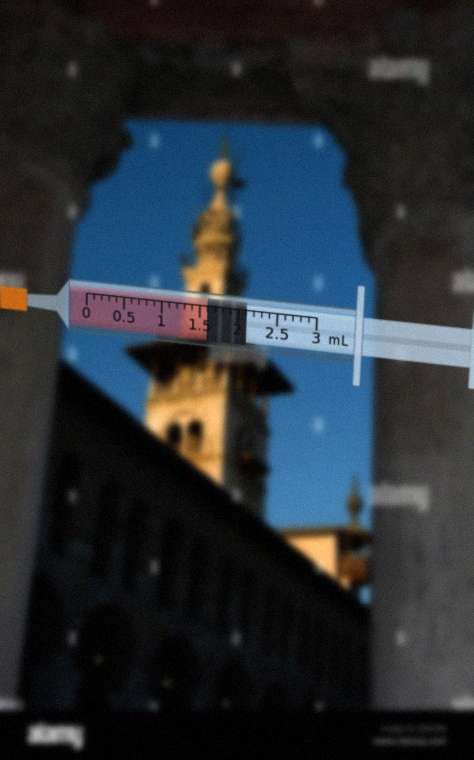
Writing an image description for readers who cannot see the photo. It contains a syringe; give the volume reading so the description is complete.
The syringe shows 1.6 mL
